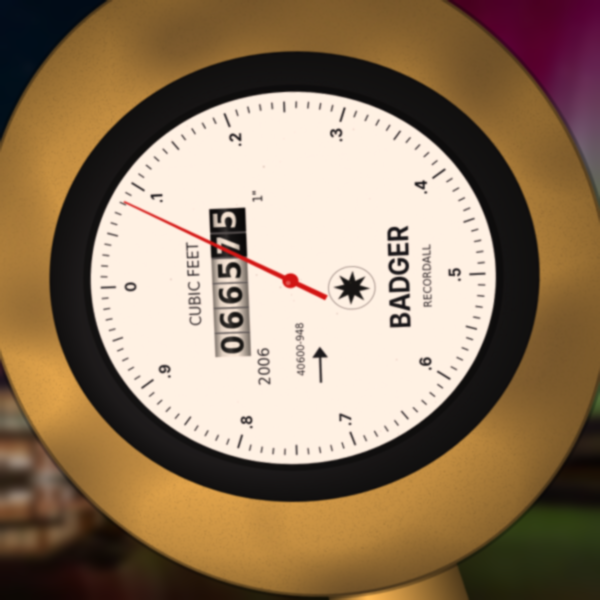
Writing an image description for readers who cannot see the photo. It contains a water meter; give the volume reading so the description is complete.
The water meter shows 66575.08 ft³
